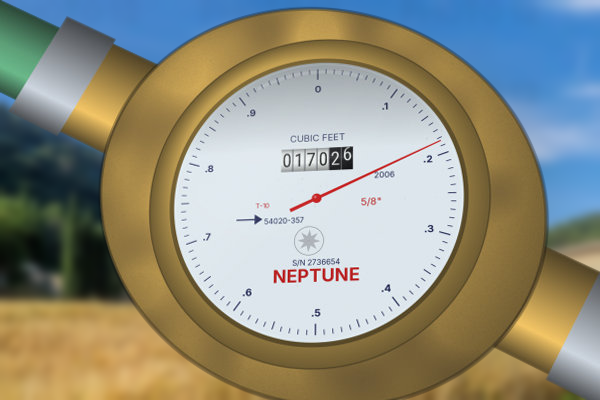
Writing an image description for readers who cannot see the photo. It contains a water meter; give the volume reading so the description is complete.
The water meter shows 17026.18 ft³
